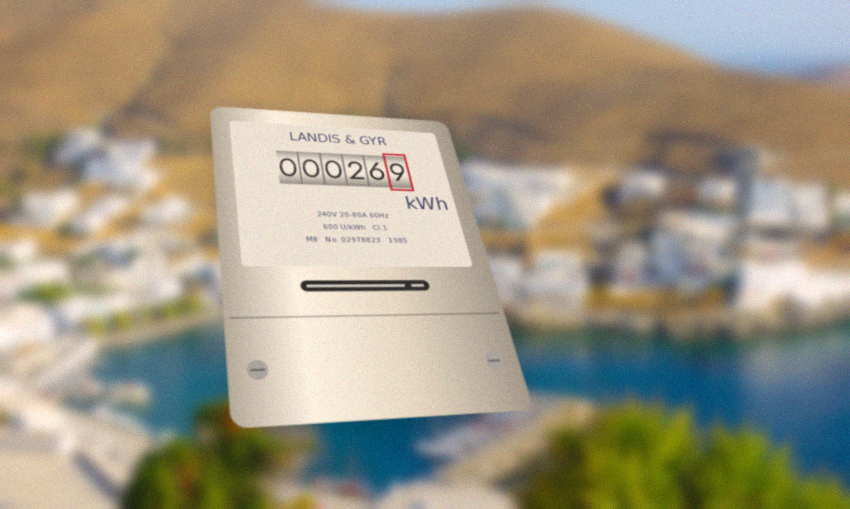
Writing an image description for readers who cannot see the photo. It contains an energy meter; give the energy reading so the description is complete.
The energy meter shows 26.9 kWh
